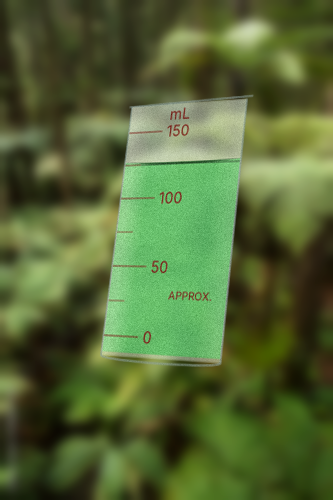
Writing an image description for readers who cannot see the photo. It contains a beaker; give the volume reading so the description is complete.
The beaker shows 125 mL
